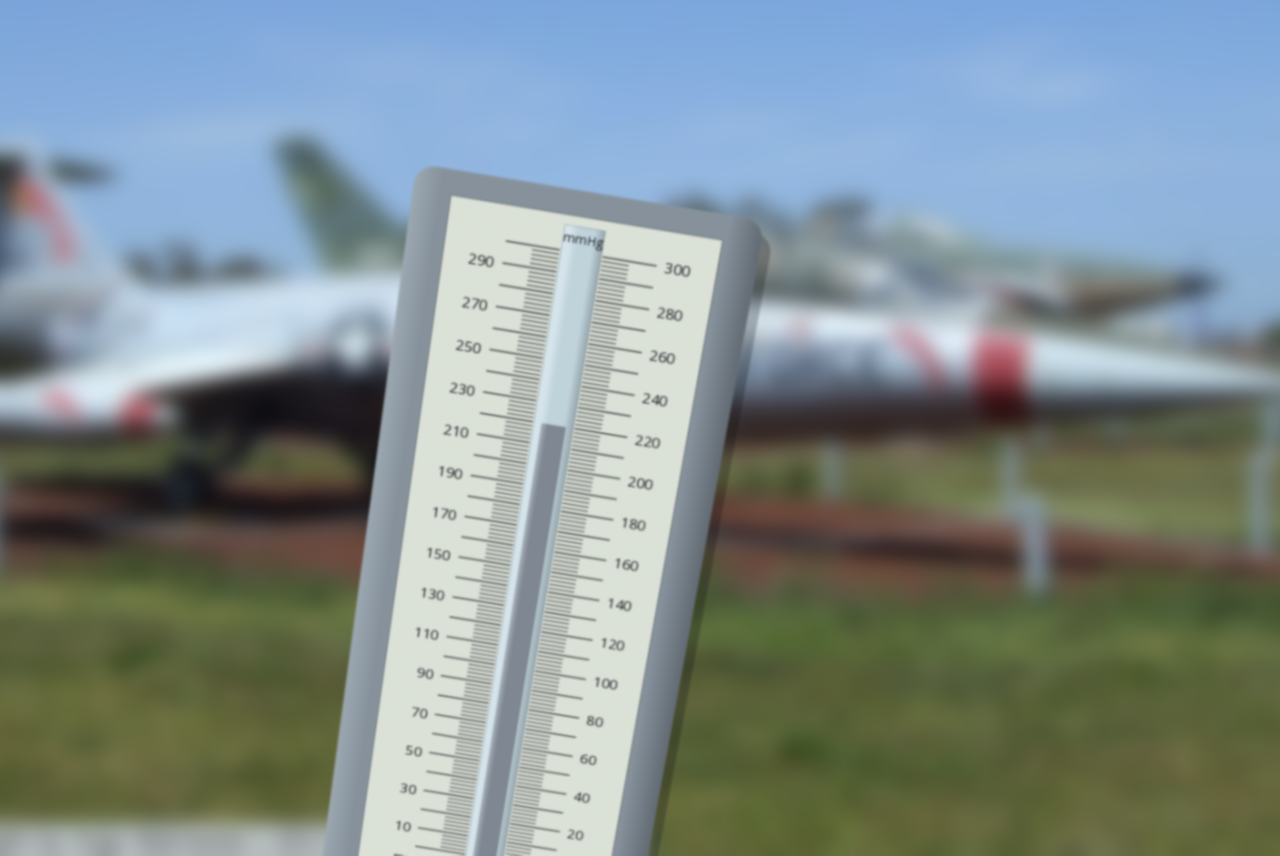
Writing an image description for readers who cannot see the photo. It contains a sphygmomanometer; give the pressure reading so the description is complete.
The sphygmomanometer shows 220 mmHg
